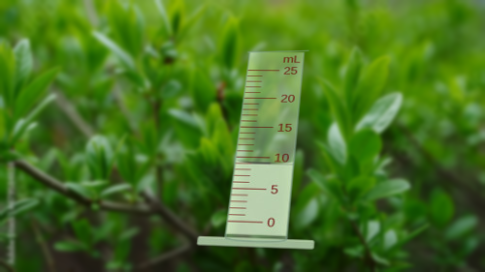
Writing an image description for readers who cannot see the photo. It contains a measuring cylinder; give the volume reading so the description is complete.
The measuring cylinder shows 9 mL
